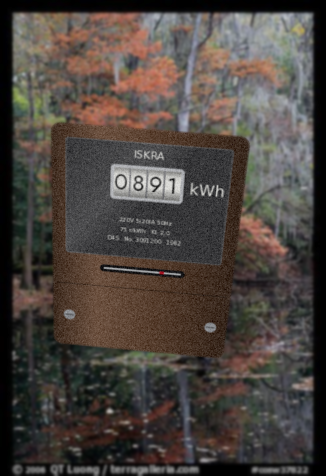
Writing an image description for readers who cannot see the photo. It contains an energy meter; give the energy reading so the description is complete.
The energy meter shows 891 kWh
